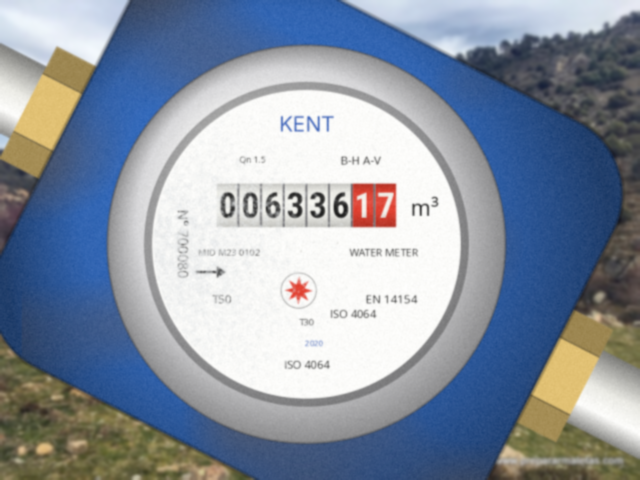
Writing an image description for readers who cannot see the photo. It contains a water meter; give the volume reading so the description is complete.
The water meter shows 6336.17 m³
